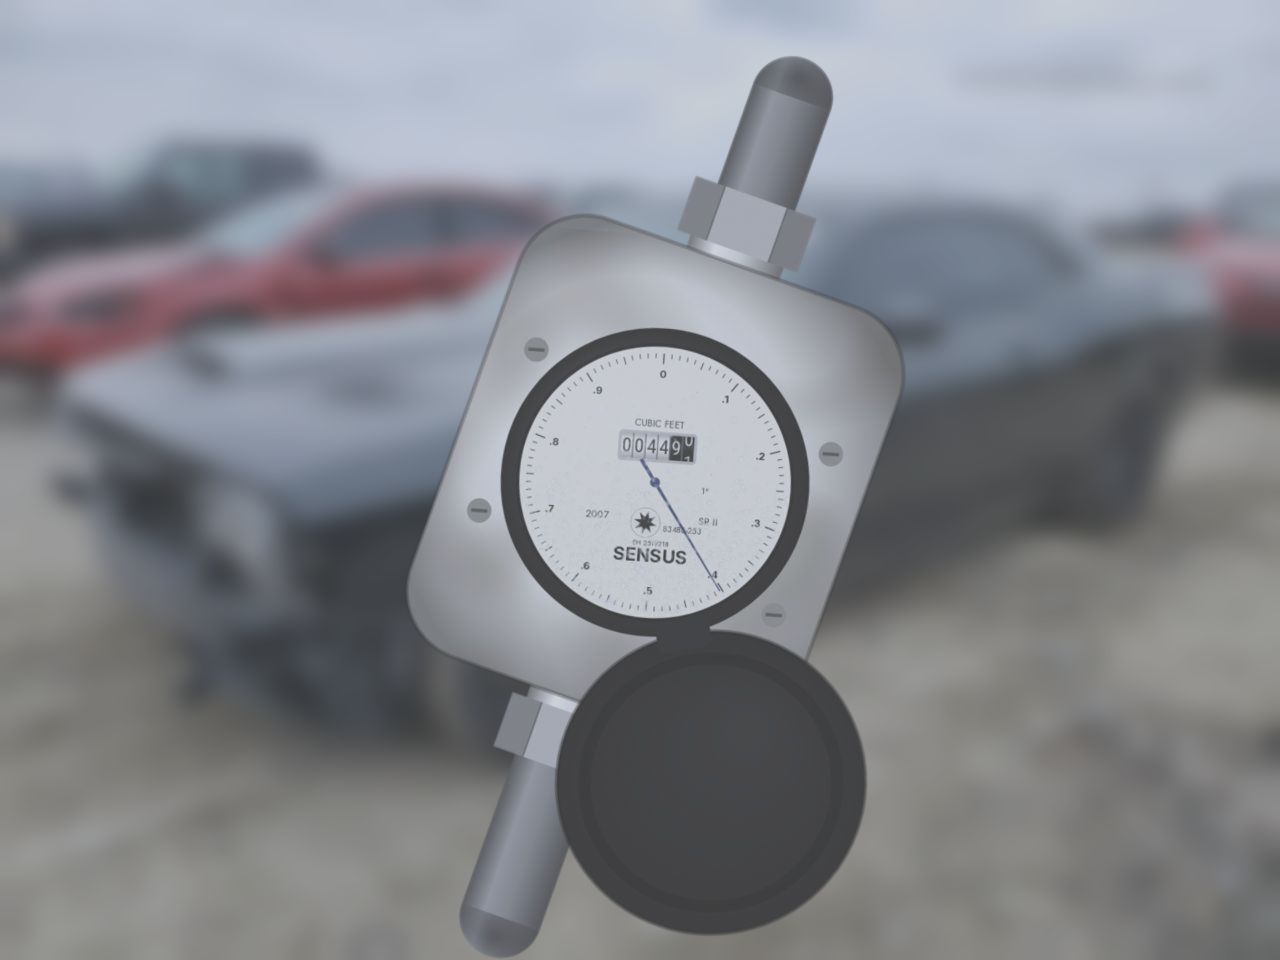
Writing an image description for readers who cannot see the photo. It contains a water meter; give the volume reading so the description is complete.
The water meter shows 4490.40 ft³
